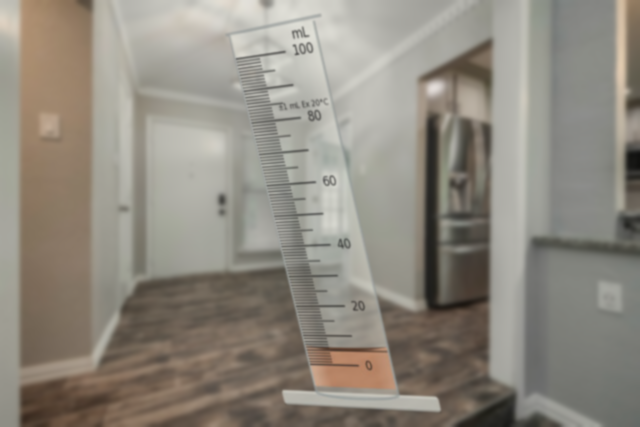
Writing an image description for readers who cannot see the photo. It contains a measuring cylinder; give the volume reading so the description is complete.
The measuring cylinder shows 5 mL
